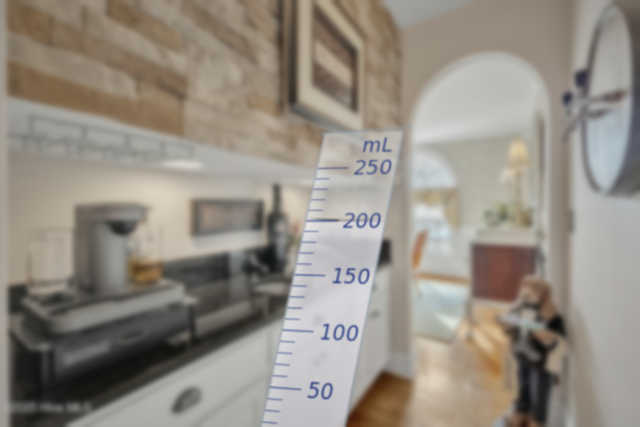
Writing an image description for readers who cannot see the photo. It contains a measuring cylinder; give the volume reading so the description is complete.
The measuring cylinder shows 200 mL
